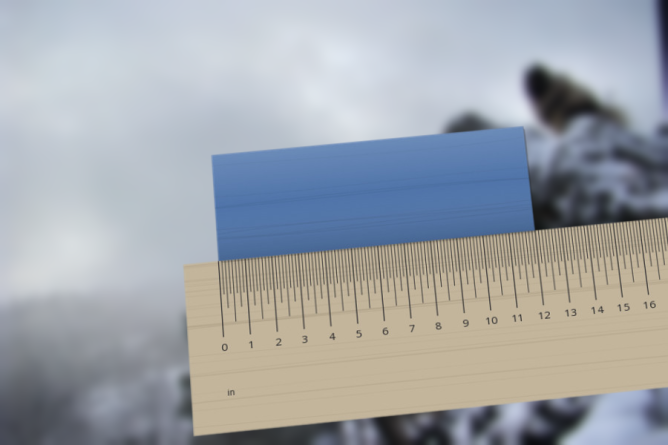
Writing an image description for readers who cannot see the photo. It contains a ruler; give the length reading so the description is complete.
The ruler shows 12 in
